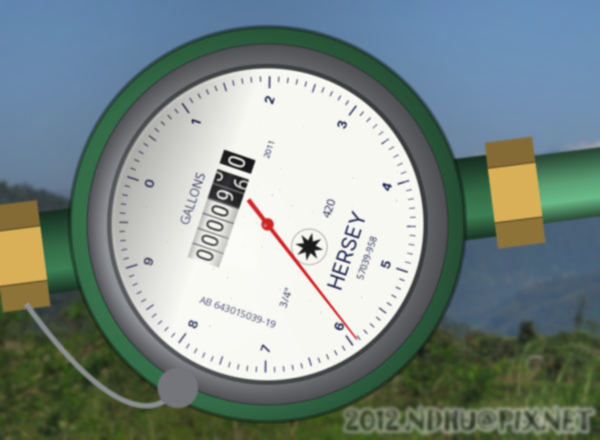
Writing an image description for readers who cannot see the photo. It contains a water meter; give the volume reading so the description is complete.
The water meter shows 955.9 gal
